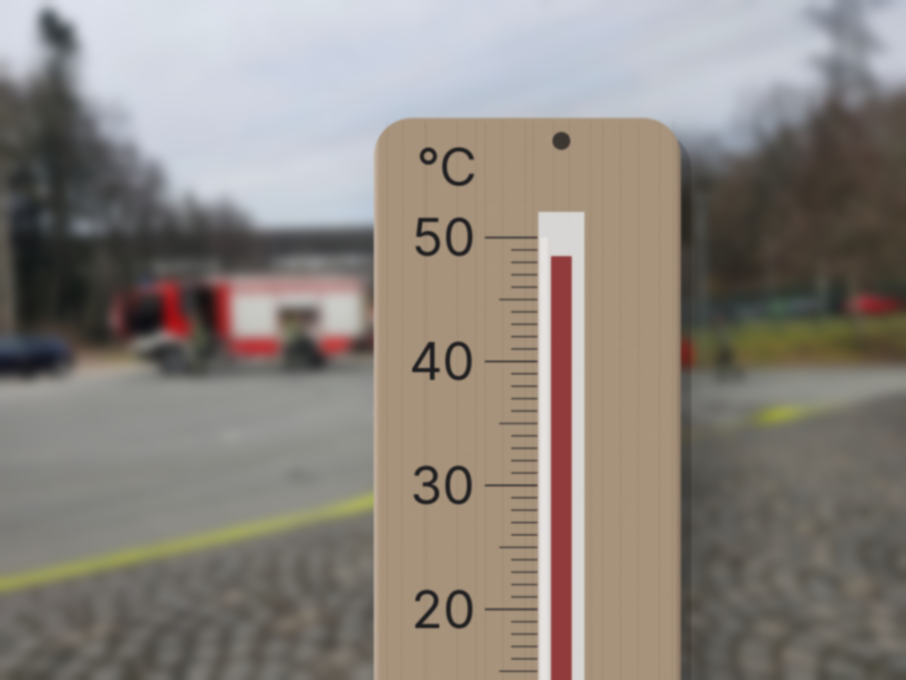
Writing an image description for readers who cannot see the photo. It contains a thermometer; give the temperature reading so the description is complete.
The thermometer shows 48.5 °C
